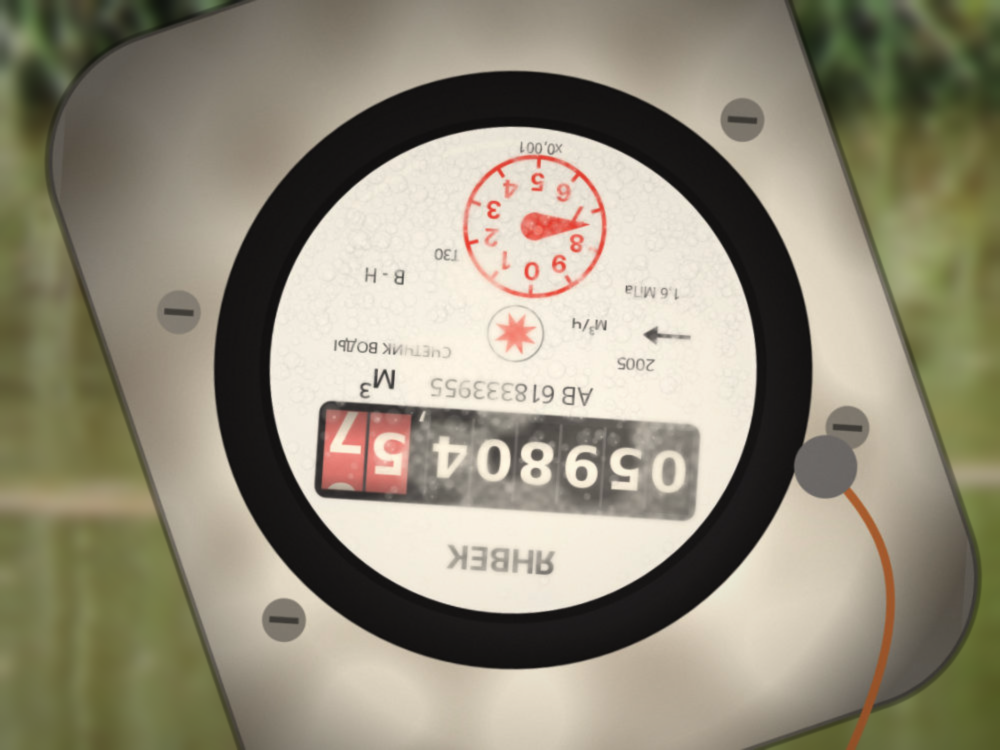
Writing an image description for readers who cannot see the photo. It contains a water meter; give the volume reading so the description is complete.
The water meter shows 59804.567 m³
